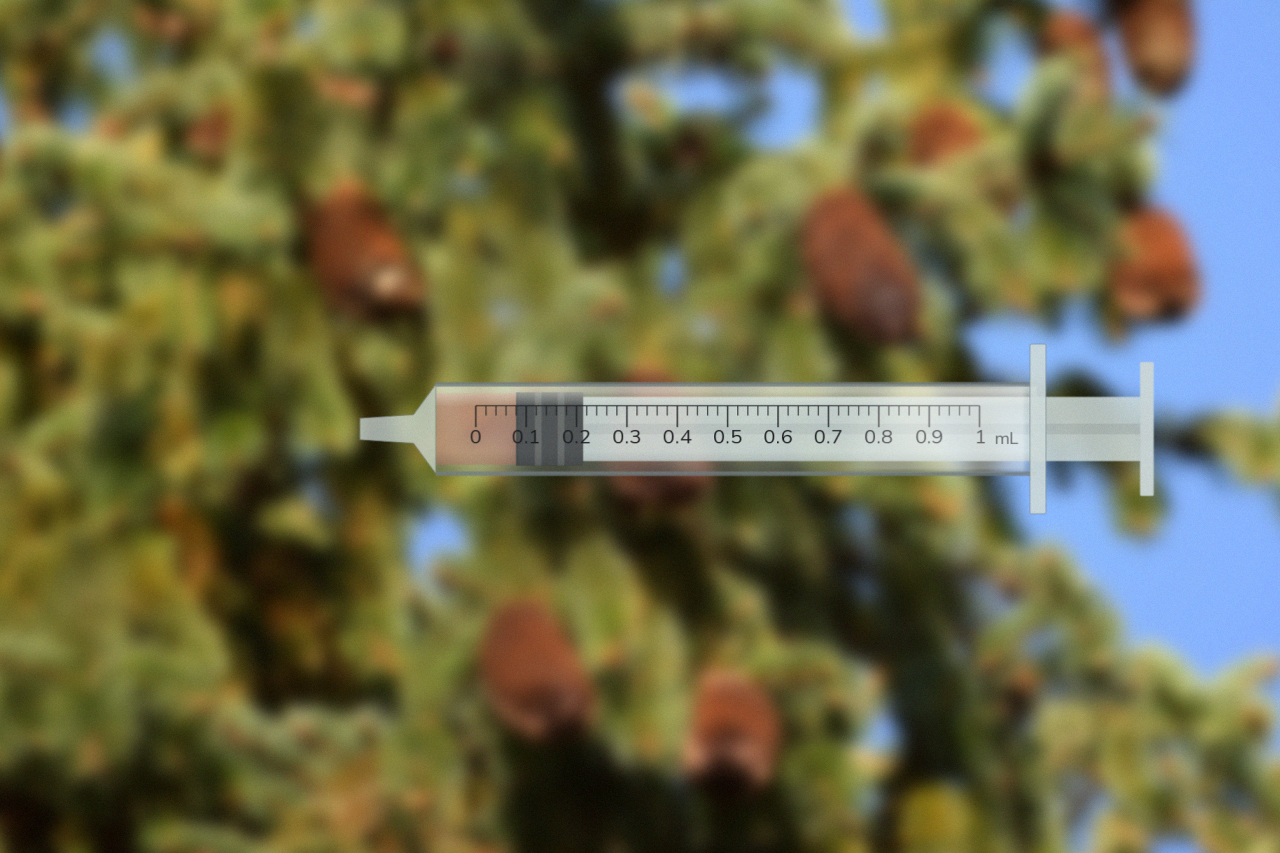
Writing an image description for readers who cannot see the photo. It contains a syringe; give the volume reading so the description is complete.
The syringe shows 0.08 mL
